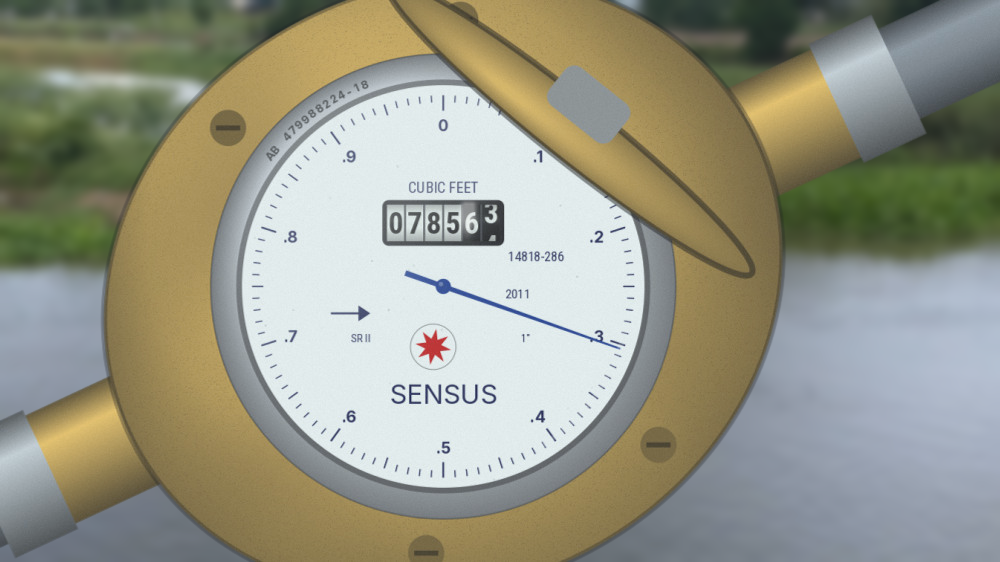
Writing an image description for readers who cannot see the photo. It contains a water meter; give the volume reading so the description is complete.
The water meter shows 78563.30 ft³
